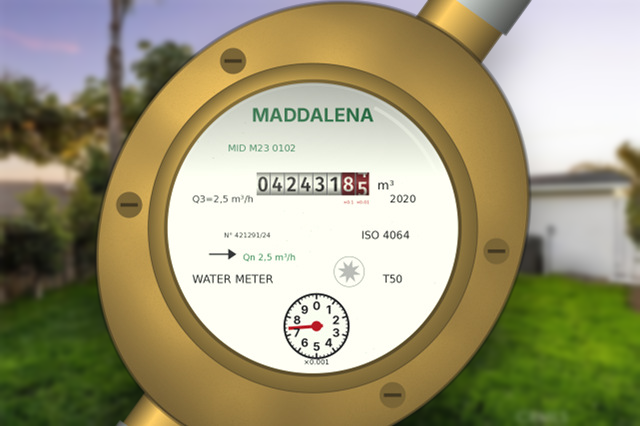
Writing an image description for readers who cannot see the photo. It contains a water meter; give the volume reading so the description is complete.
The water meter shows 42431.847 m³
